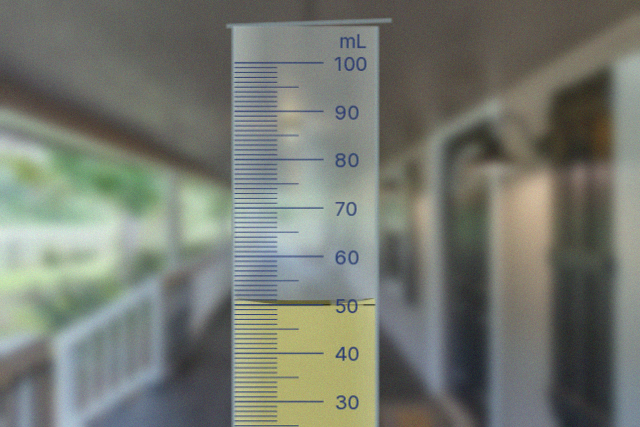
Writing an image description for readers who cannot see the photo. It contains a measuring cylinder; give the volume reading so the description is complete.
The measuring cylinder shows 50 mL
